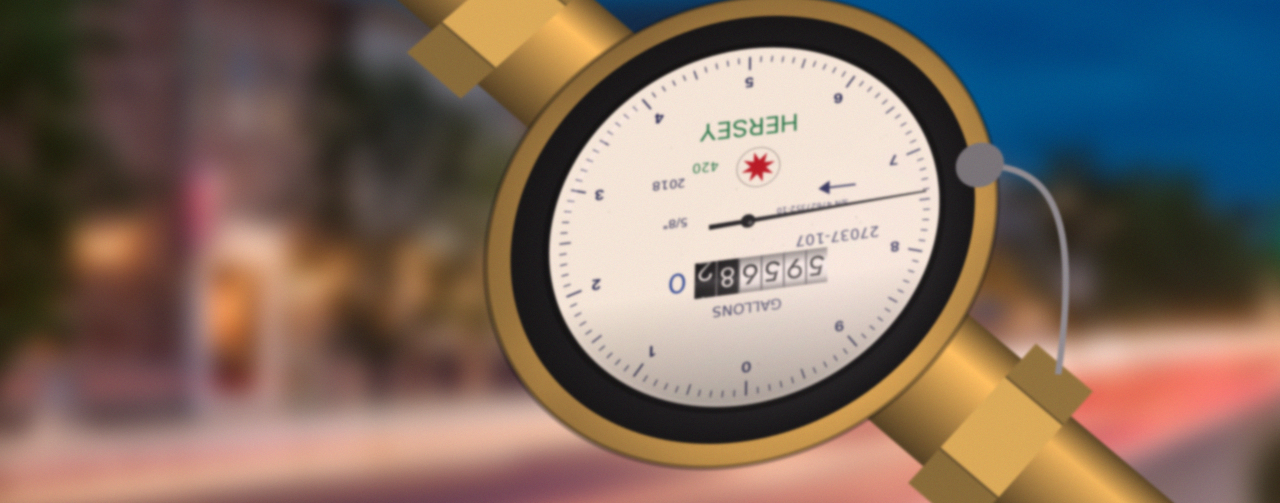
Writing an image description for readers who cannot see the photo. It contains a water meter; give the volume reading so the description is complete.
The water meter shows 5956817.4 gal
